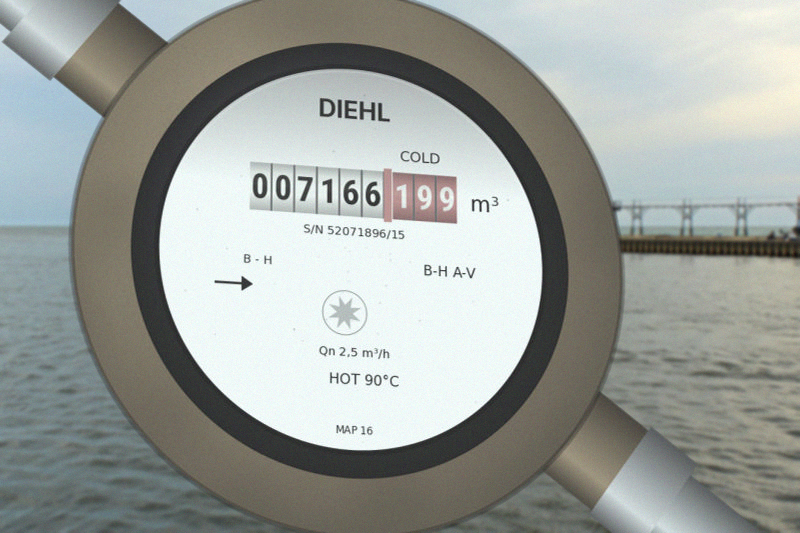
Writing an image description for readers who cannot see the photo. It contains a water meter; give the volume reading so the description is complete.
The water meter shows 7166.199 m³
